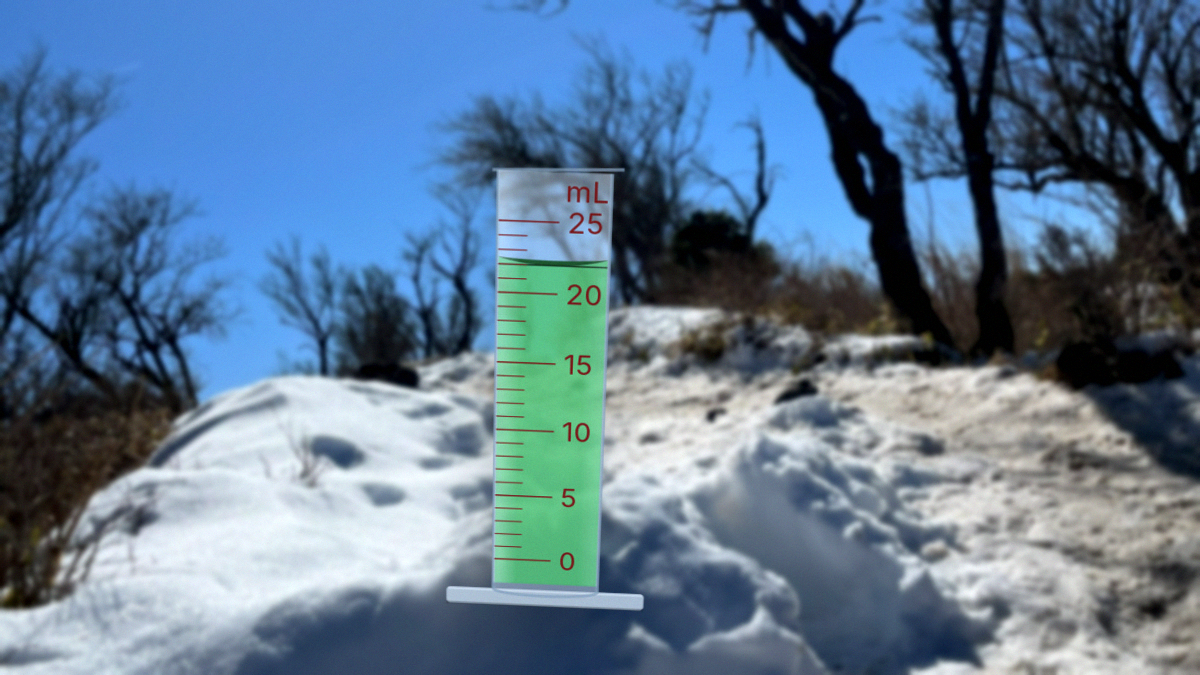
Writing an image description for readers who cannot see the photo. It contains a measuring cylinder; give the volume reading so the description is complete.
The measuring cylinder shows 22 mL
